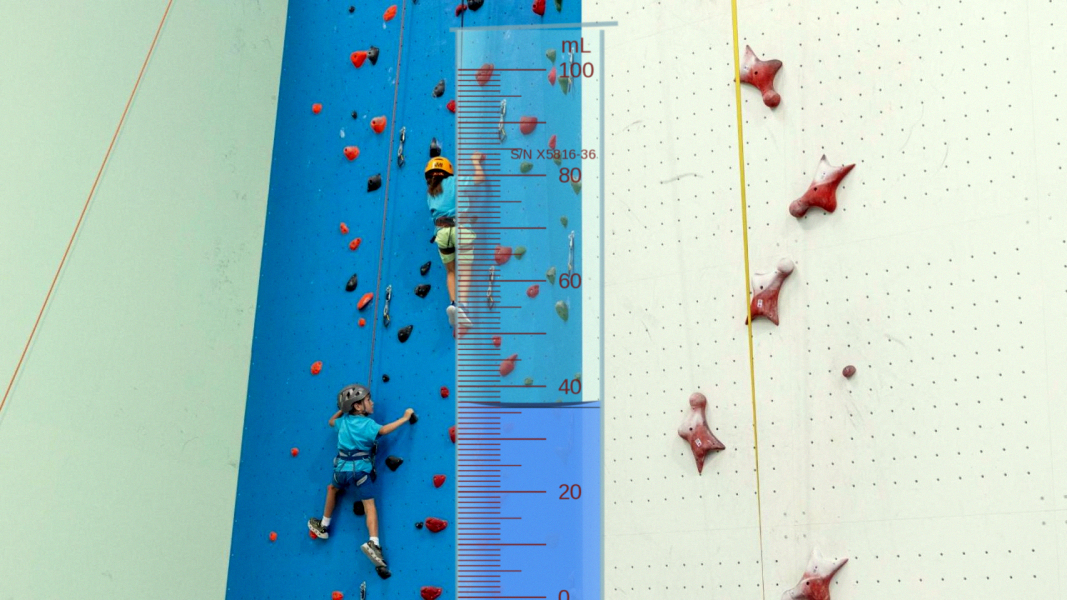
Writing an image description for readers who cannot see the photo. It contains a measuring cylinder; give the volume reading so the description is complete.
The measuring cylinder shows 36 mL
